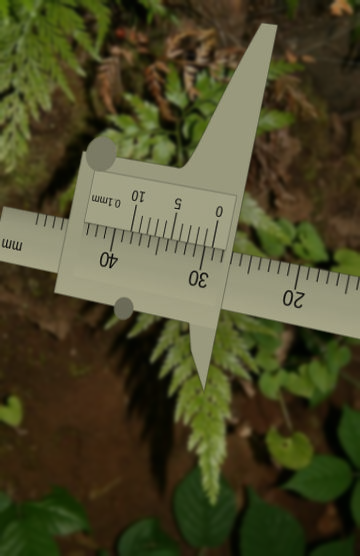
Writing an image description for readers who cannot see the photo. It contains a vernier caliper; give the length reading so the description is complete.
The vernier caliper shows 29.2 mm
